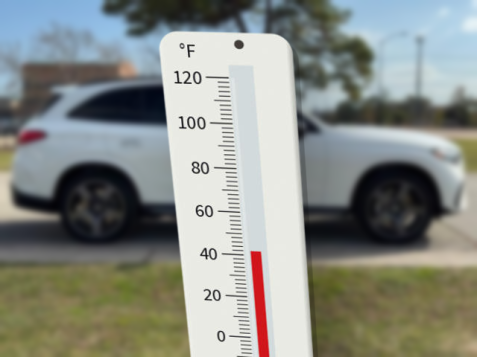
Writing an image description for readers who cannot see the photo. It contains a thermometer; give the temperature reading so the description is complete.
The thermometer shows 42 °F
